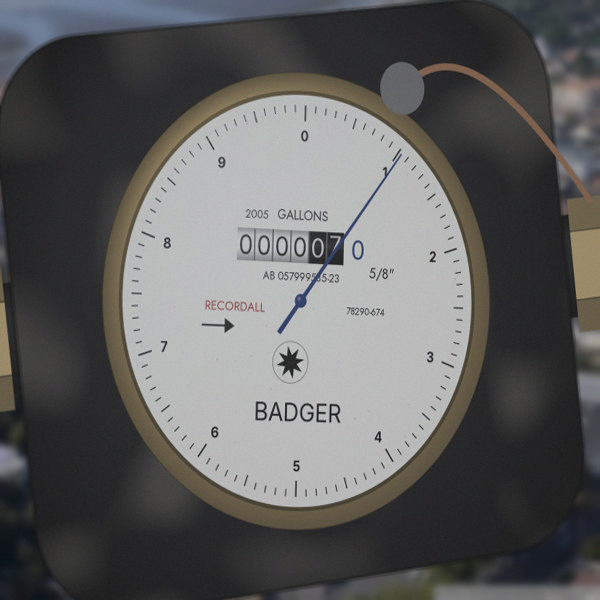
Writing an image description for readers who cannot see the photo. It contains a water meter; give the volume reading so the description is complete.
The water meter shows 71.0 gal
